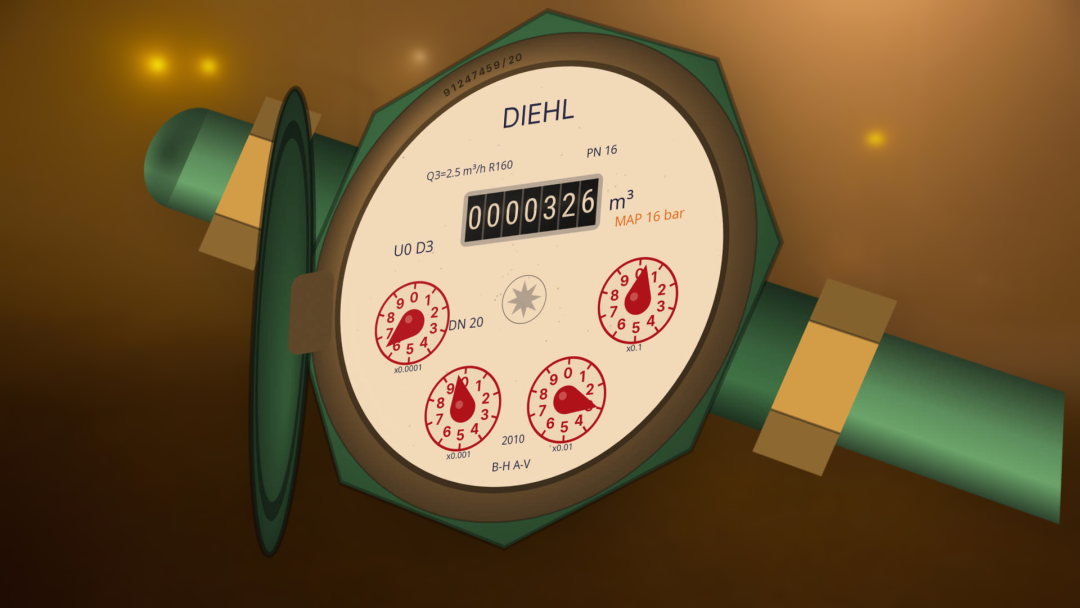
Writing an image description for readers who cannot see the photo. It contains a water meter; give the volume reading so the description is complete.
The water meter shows 326.0296 m³
